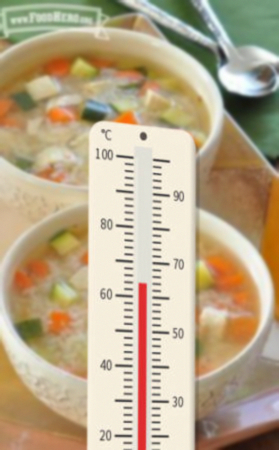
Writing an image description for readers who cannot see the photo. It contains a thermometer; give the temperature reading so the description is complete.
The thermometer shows 64 °C
